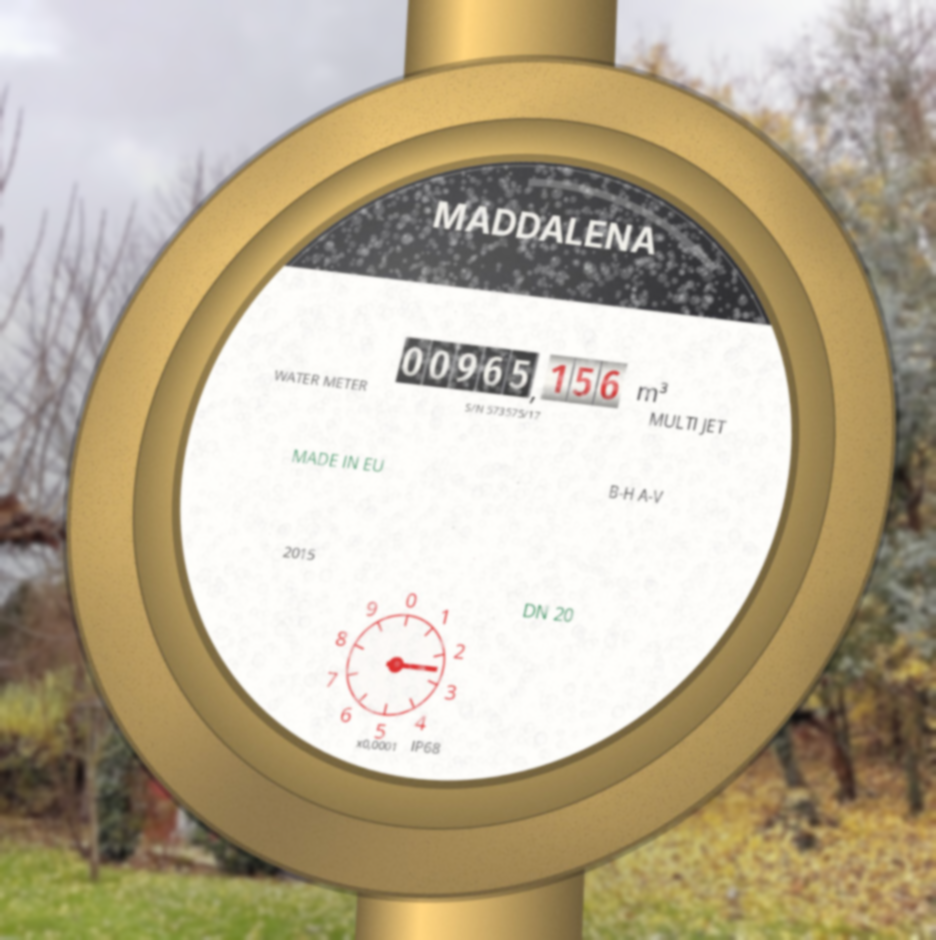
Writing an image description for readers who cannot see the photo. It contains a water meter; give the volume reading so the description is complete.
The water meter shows 965.1562 m³
